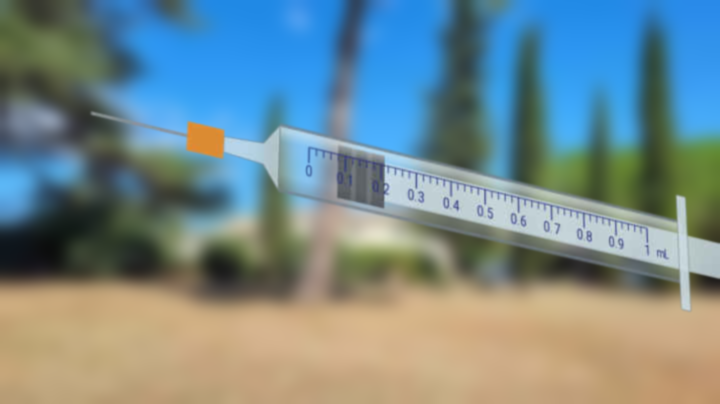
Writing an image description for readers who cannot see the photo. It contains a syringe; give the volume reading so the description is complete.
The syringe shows 0.08 mL
